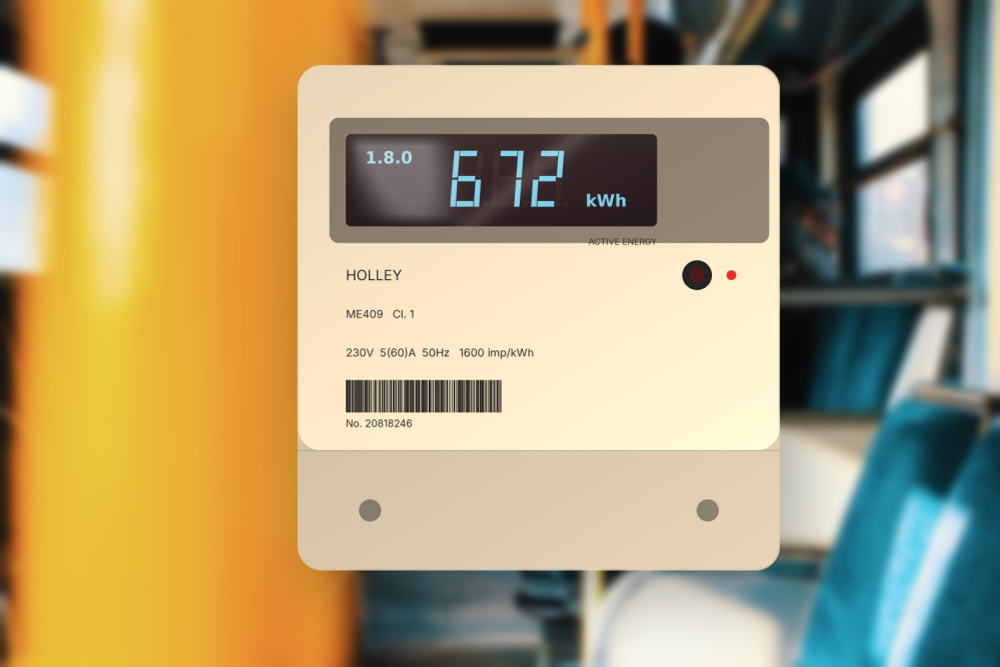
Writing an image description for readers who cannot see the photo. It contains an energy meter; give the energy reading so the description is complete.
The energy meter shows 672 kWh
